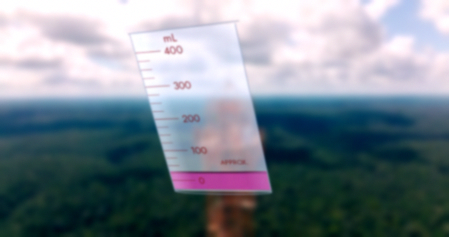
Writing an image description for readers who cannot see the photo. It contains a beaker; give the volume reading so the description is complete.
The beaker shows 25 mL
